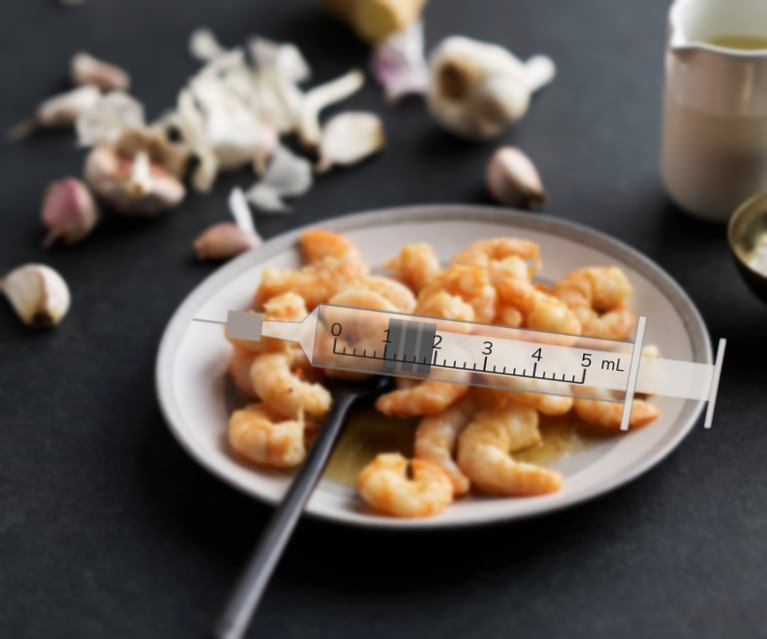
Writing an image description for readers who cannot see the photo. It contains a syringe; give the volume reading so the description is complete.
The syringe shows 1 mL
